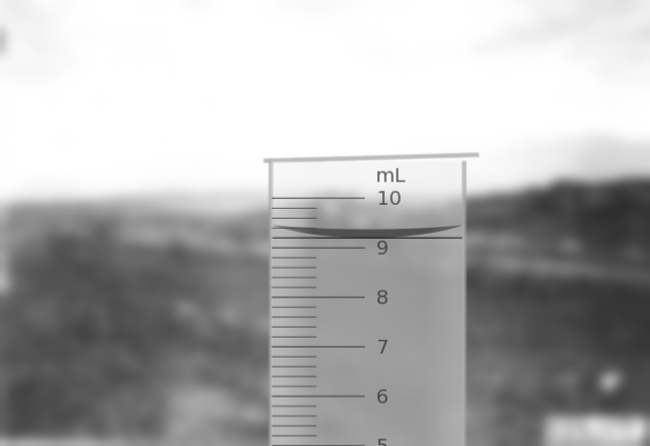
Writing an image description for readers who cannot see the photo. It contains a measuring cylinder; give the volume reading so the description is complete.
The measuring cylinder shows 9.2 mL
